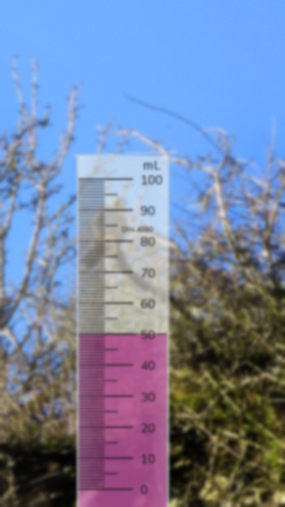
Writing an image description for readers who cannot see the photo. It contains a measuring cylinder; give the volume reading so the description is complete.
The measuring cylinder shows 50 mL
